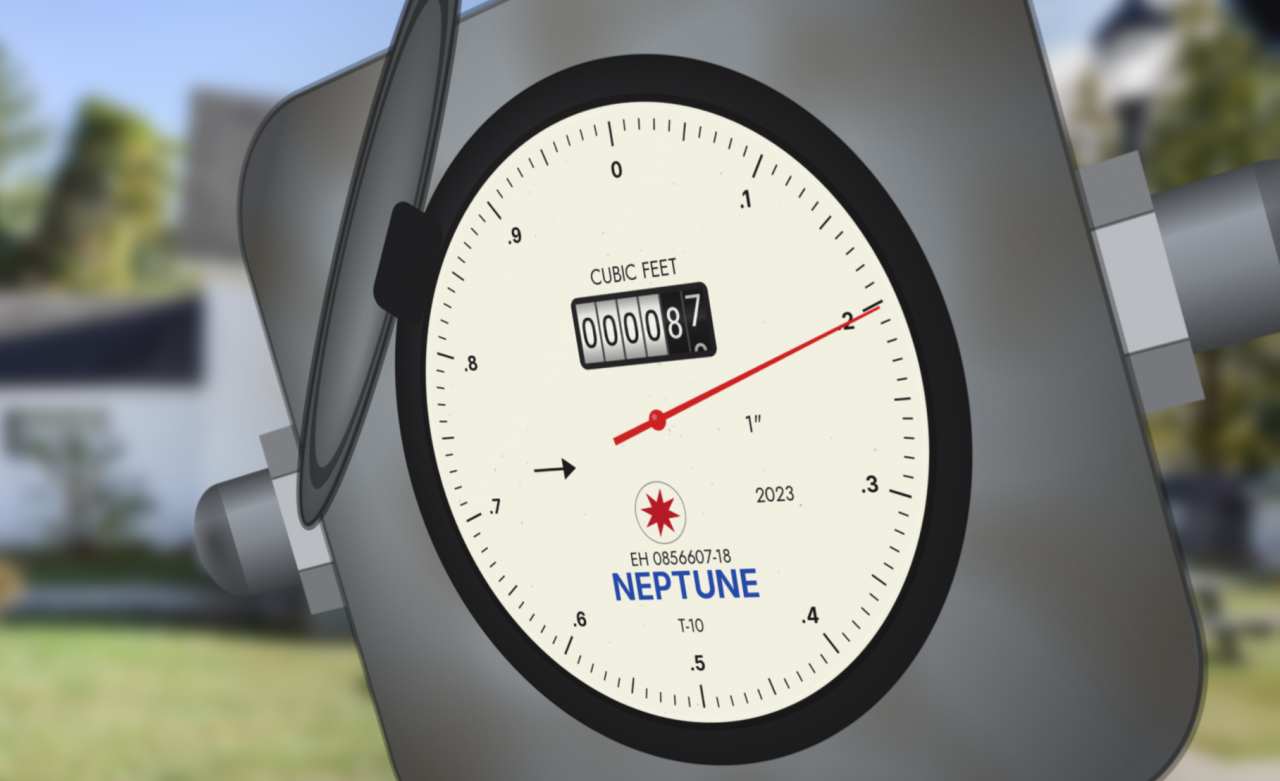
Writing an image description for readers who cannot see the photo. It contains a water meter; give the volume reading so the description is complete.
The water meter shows 87.20 ft³
